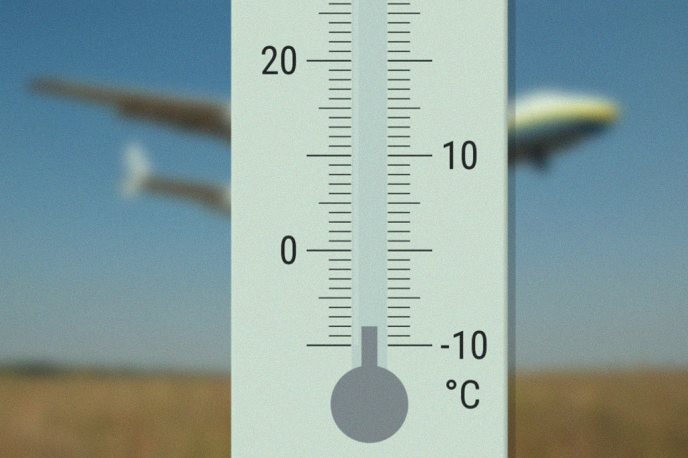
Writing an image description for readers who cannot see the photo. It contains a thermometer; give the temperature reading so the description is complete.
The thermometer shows -8 °C
